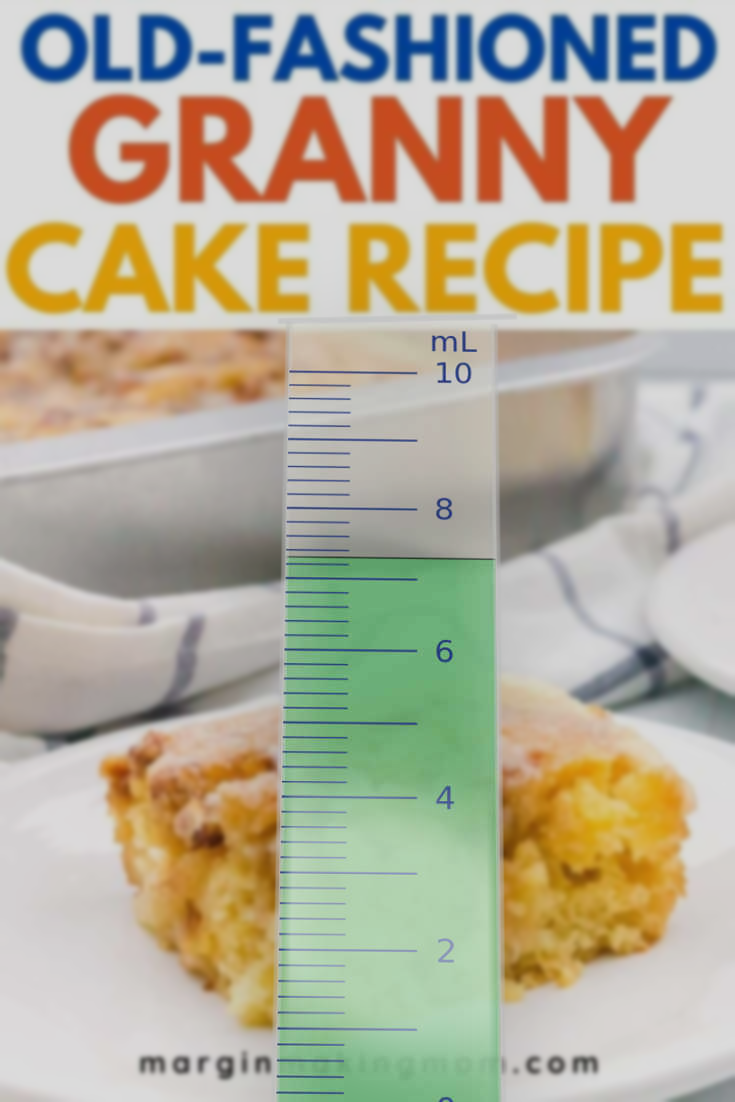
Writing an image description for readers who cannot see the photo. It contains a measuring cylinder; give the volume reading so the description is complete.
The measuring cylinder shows 7.3 mL
